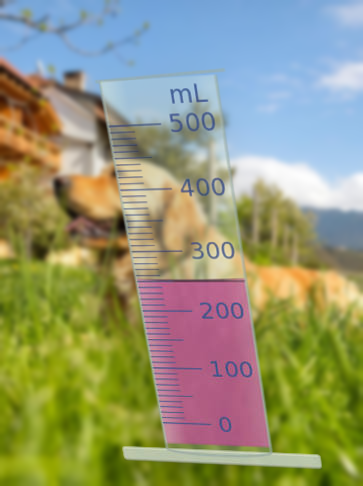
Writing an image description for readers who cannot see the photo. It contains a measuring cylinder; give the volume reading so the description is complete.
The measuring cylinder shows 250 mL
